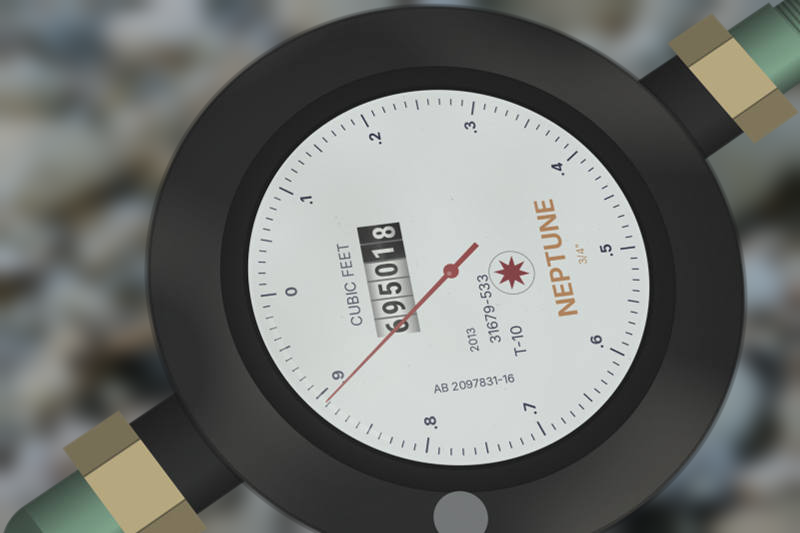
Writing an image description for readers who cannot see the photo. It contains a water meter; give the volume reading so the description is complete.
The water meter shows 695017.89 ft³
